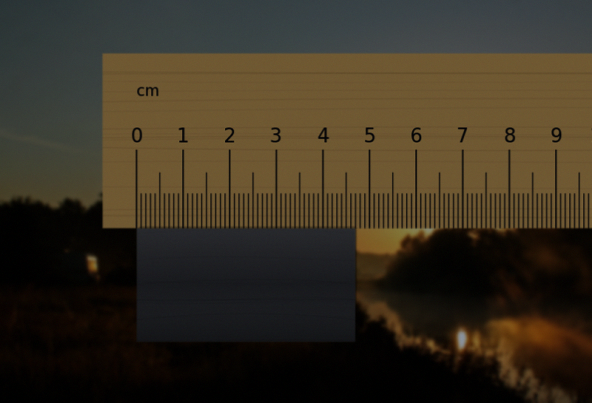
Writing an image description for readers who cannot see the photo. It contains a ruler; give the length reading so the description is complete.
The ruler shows 4.7 cm
